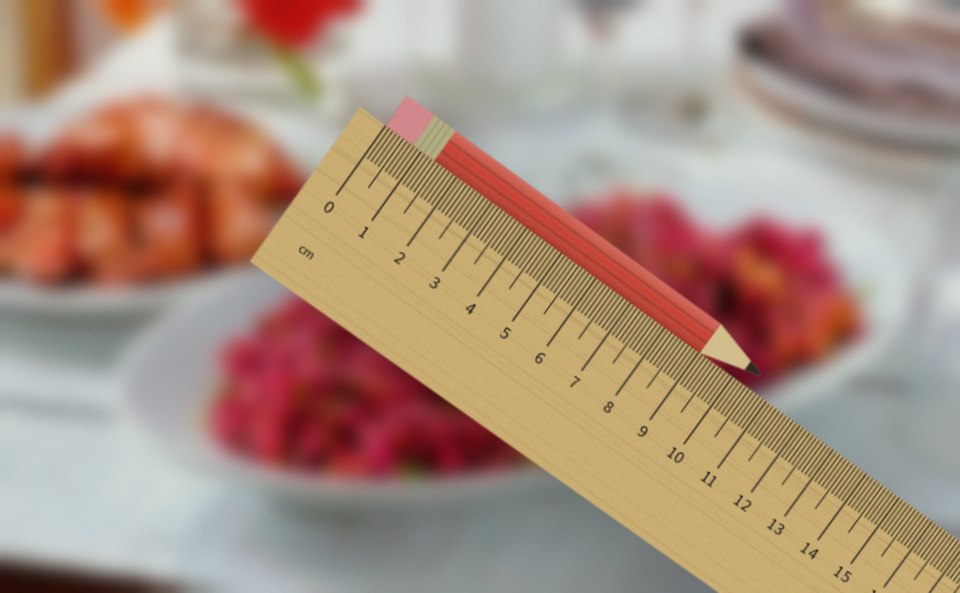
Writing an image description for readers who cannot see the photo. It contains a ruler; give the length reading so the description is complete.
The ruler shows 10.5 cm
